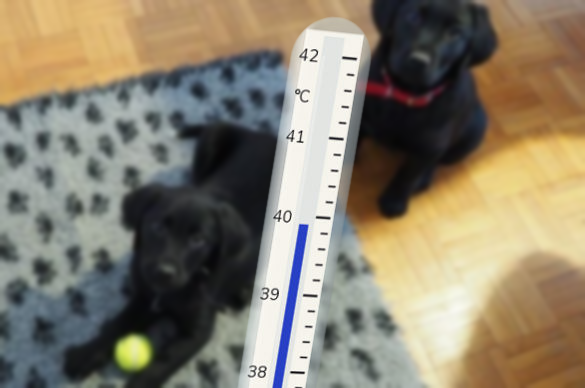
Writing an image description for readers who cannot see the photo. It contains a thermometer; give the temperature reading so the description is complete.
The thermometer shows 39.9 °C
